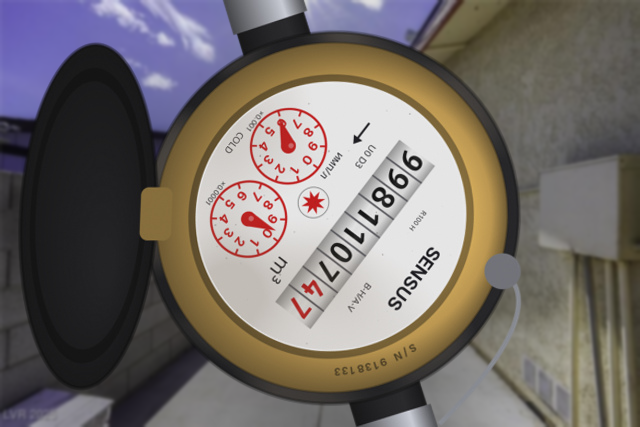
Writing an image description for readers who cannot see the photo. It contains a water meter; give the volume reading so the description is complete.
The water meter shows 9981107.4759 m³
